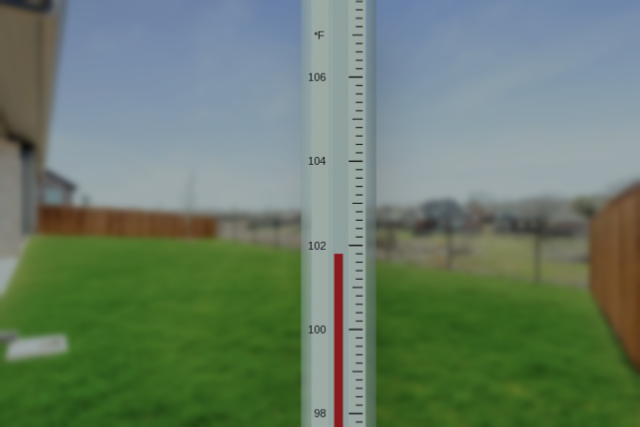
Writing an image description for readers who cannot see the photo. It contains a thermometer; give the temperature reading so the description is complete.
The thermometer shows 101.8 °F
